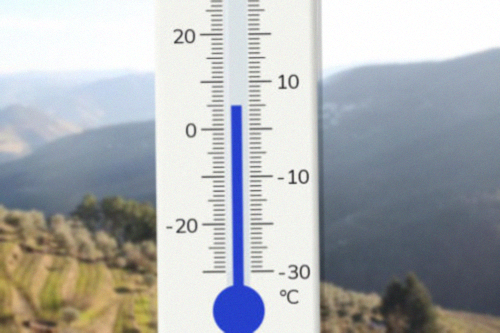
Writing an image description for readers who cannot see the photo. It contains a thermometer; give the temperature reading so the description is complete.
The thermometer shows 5 °C
